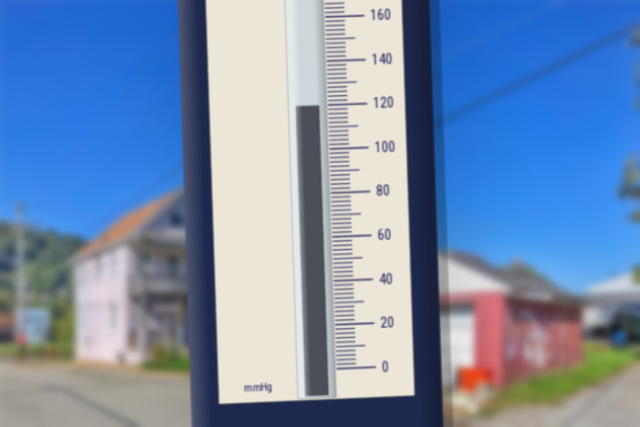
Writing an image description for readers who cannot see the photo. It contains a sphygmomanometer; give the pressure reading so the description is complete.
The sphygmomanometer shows 120 mmHg
